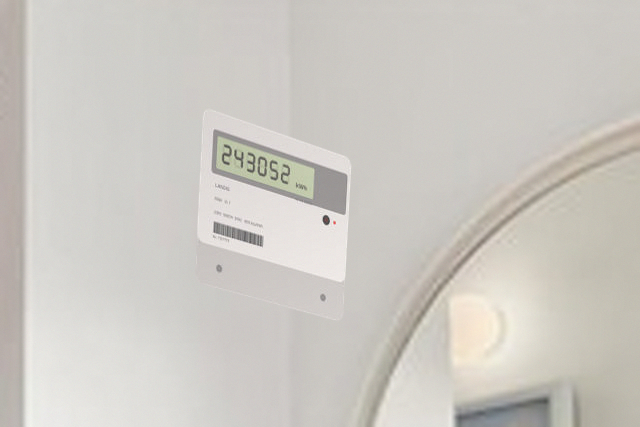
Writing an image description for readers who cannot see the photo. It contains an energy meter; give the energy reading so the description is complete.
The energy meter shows 243052 kWh
